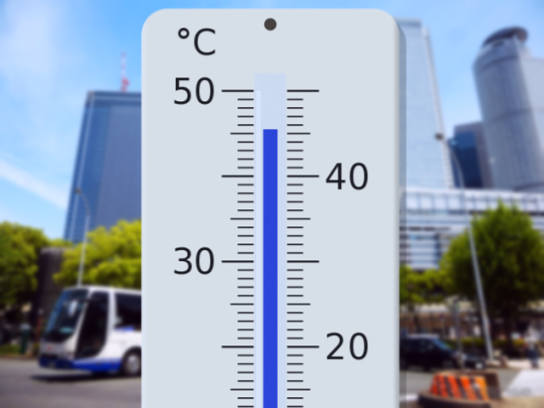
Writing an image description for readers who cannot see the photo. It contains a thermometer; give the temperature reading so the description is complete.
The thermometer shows 45.5 °C
